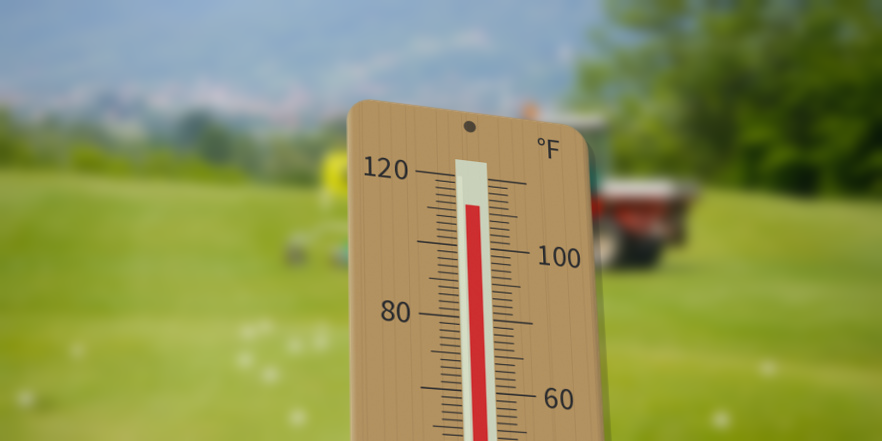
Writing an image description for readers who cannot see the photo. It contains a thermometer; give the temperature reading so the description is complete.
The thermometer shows 112 °F
